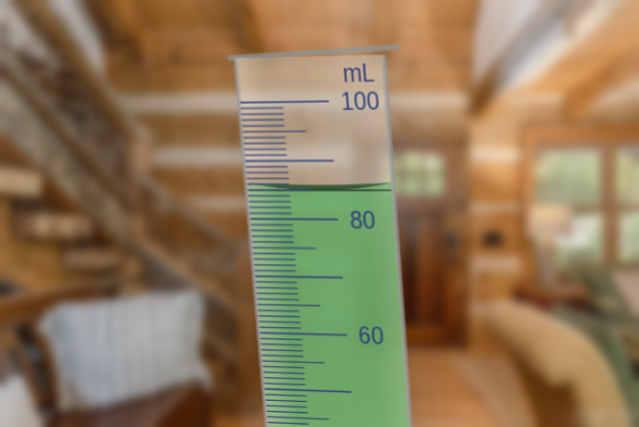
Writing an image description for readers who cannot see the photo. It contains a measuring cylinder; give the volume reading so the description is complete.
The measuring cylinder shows 85 mL
